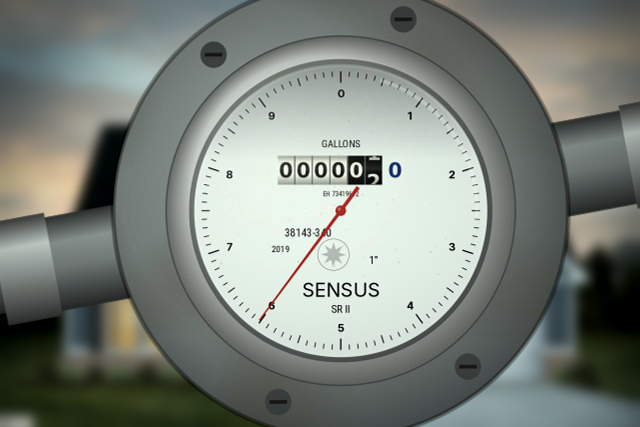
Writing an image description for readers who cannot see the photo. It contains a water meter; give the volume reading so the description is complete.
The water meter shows 16.0 gal
